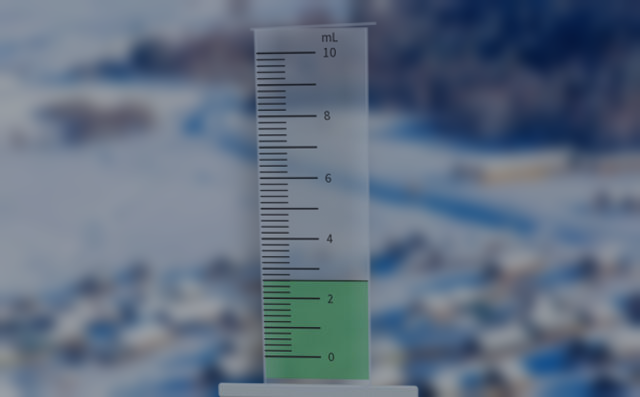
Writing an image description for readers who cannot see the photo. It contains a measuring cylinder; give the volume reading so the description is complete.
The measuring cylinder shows 2.6 mL
